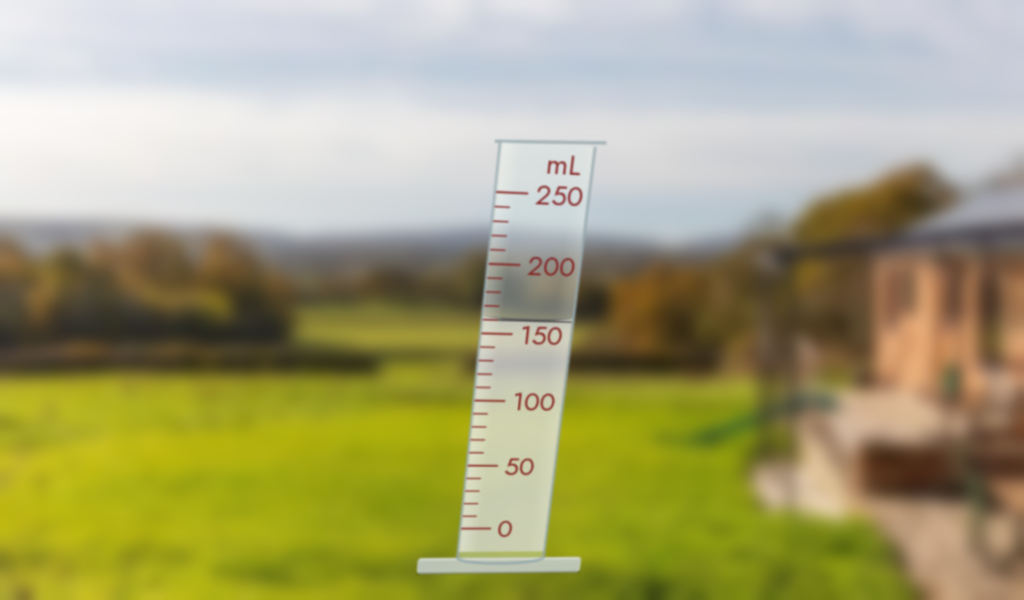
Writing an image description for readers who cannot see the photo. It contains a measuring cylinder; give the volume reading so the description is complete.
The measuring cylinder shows 160 mL
